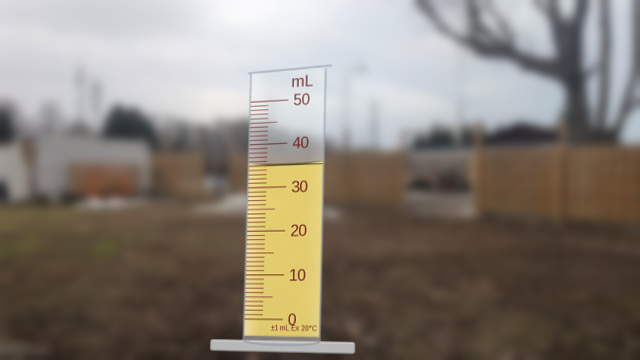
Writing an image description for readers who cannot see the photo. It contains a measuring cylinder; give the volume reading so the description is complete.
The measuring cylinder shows 35 mL
